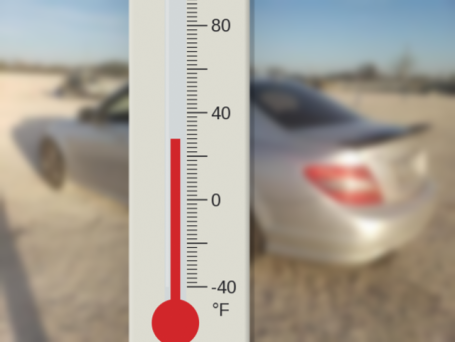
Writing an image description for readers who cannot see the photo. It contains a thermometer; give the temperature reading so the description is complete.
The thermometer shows 28 °F
